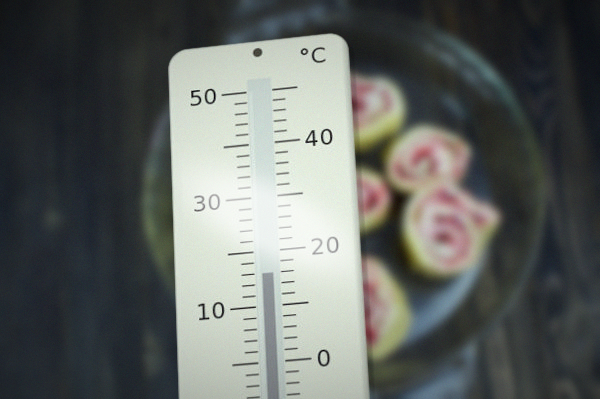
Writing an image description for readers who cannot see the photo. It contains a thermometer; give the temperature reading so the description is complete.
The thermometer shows 16 °C
